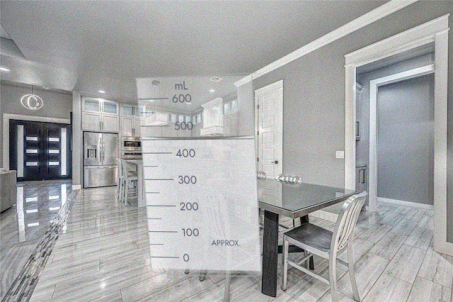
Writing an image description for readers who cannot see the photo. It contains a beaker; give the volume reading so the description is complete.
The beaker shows 450 mL
